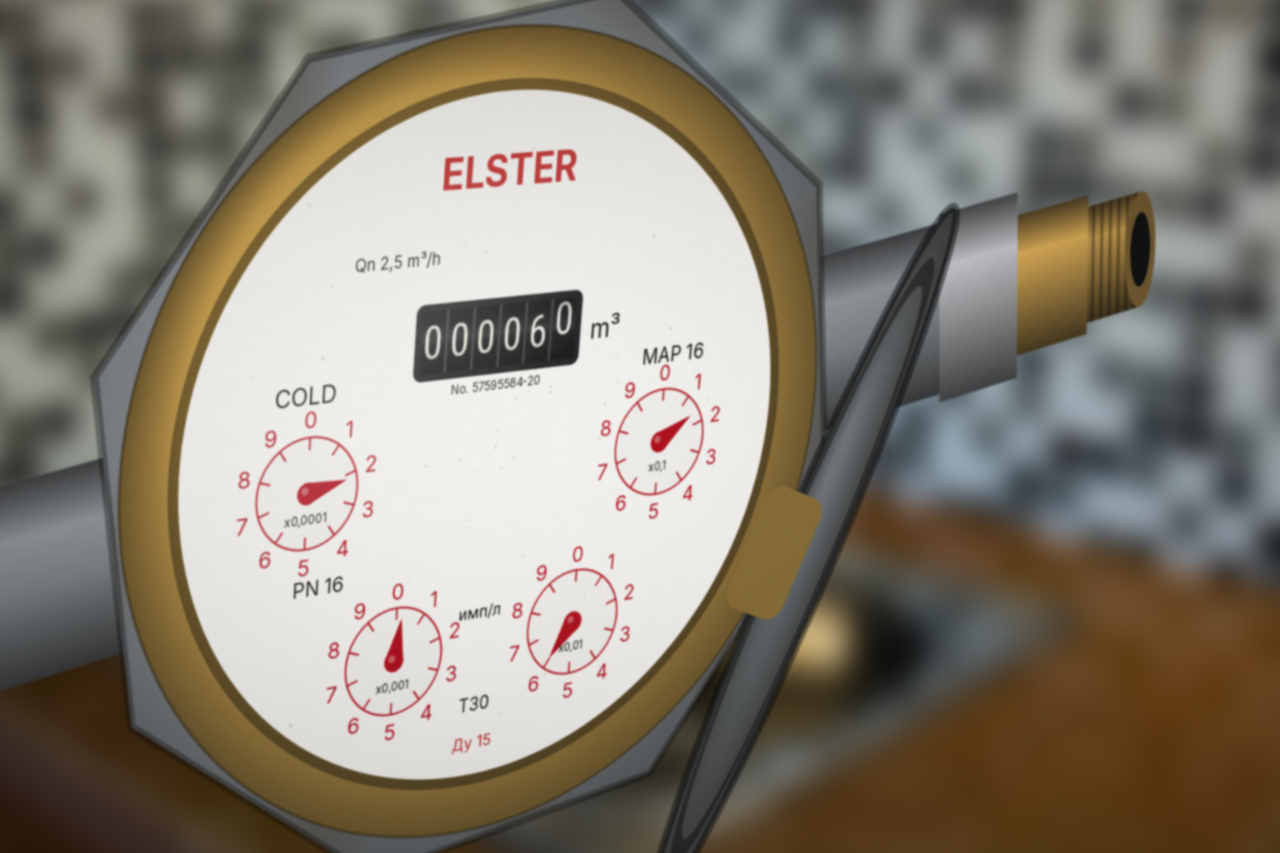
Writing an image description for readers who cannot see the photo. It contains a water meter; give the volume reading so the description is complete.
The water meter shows 60.1602 m³
